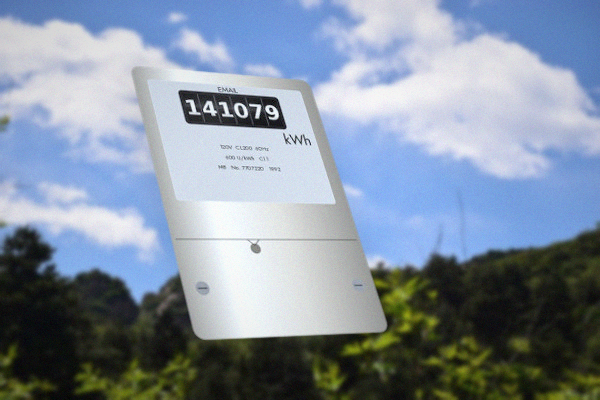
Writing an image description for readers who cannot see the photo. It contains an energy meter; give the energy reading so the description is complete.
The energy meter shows 141079 kWh
